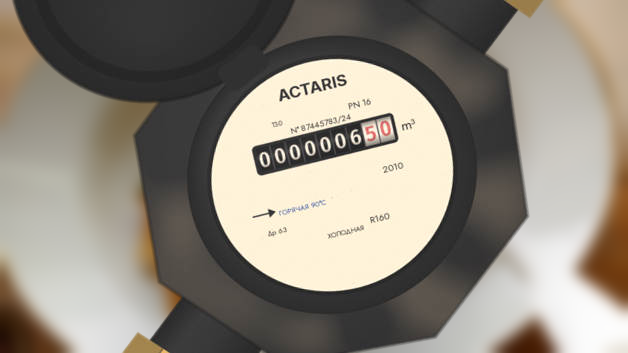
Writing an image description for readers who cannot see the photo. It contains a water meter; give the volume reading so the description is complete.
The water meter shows 6.50 m³
